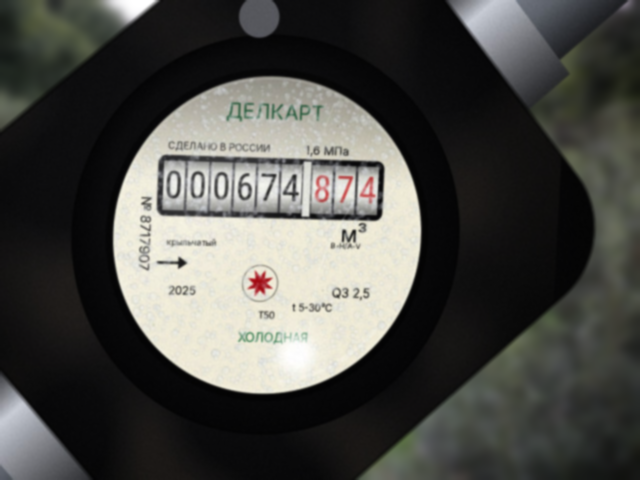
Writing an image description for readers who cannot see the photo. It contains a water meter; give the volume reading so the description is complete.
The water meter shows 674.874 m³
